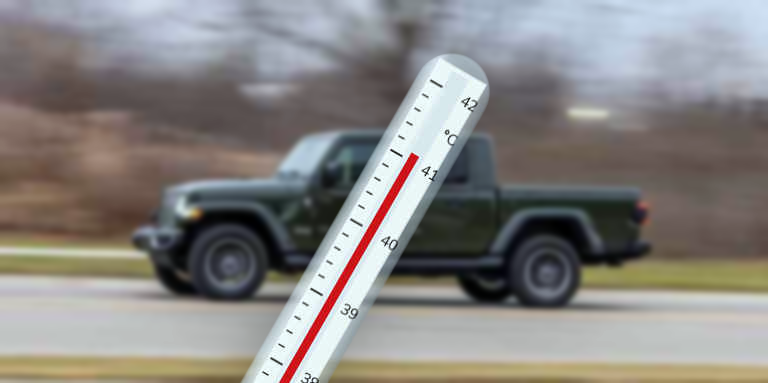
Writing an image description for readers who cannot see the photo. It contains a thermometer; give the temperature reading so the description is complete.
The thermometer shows 41.1 °C
